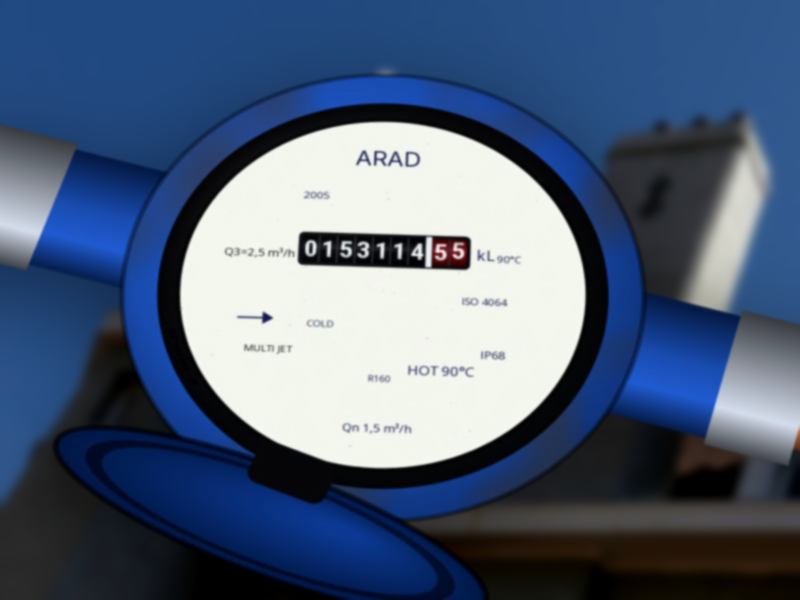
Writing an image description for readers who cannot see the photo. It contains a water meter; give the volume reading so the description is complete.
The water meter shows 153114.55 kL
